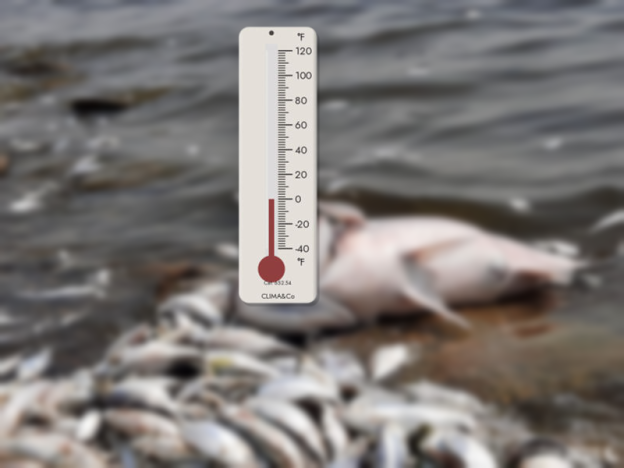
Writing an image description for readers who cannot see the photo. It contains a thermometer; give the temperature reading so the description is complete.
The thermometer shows 0 °F
